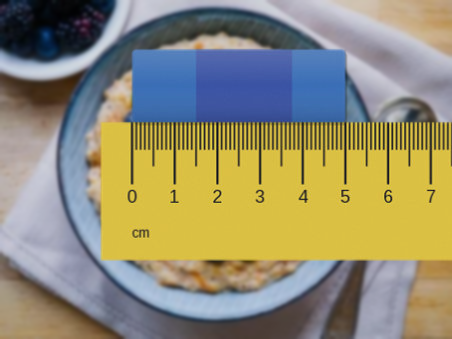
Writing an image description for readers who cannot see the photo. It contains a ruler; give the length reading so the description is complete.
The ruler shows 5 cm
